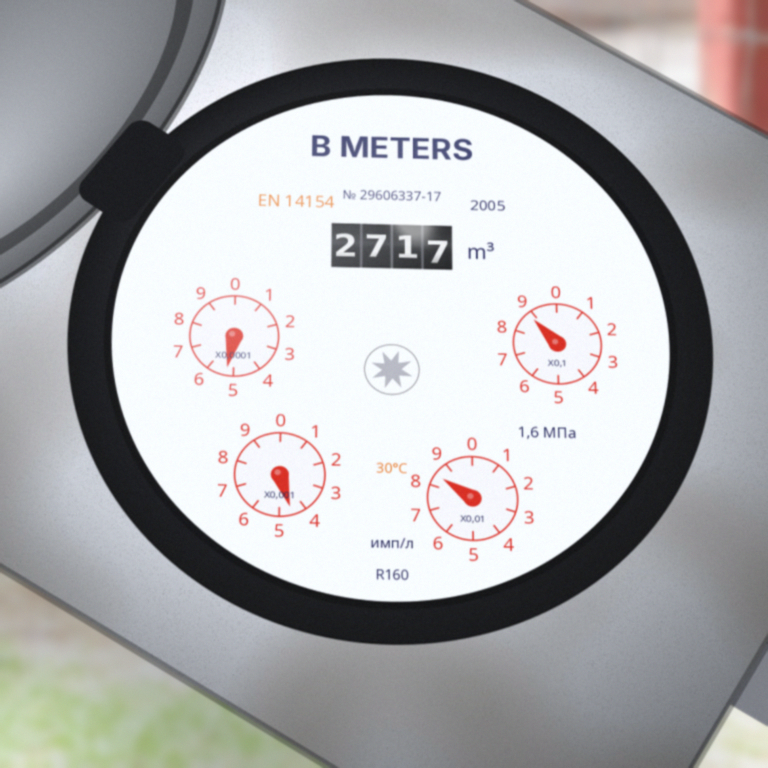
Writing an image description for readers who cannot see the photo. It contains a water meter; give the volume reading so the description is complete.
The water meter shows 2716.8845 m³
